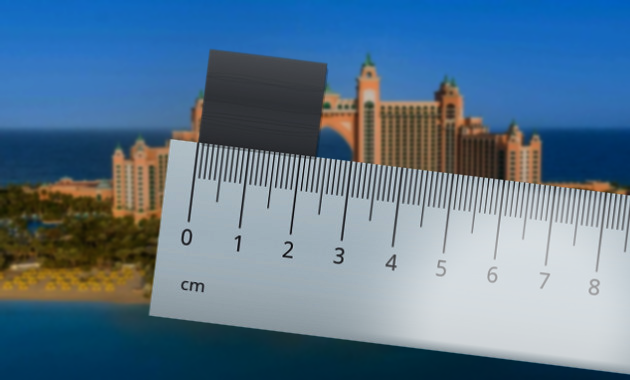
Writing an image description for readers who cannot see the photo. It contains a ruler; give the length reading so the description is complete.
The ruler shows 2.3 cm
